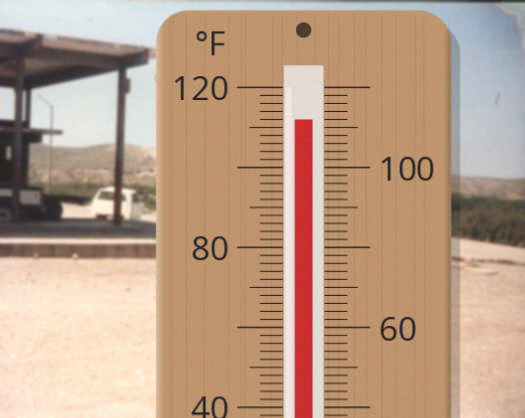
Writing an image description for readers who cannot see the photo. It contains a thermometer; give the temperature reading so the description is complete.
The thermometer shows 112 °F
